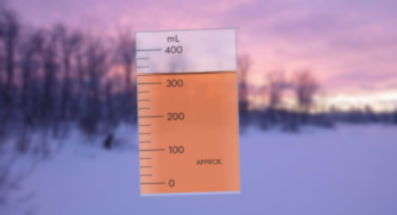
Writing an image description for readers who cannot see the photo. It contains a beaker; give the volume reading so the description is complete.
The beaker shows 325 mL
